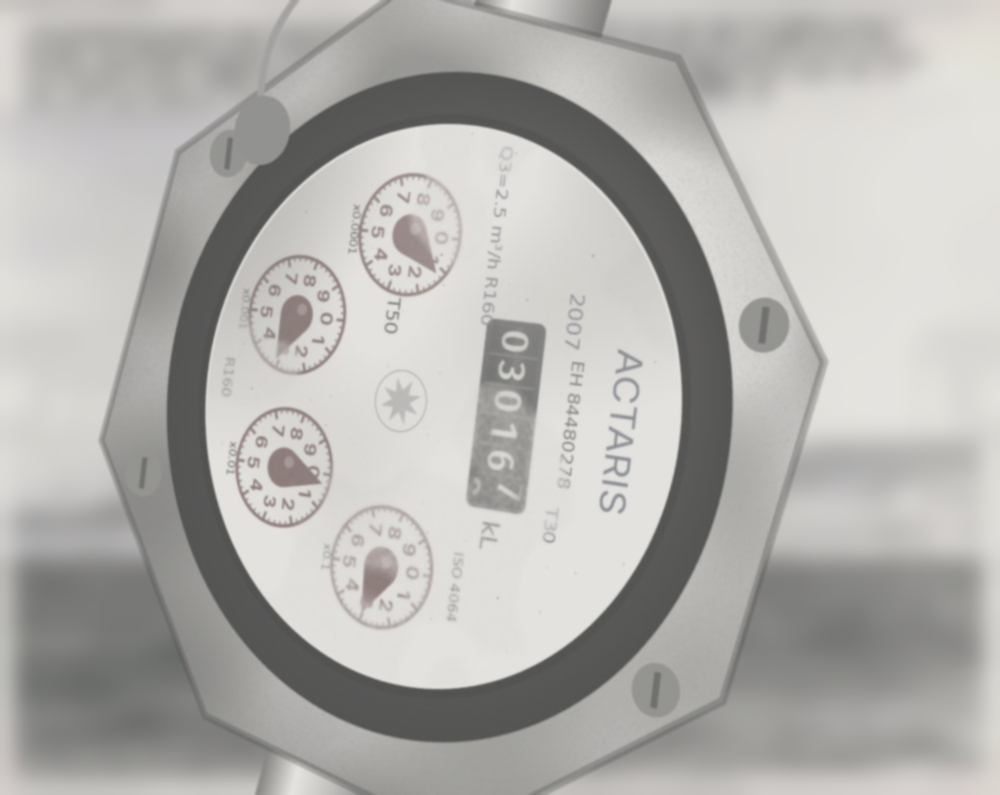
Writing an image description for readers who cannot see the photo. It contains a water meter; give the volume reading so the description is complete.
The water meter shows 30167.3031 kL
